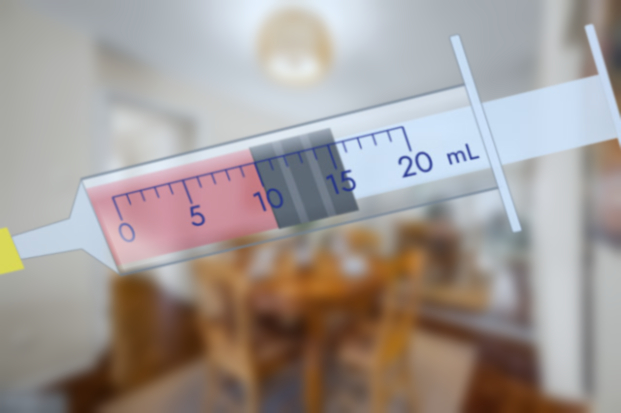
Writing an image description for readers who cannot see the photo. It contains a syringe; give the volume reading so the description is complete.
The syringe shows 10 mL
